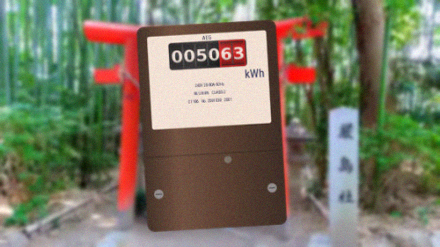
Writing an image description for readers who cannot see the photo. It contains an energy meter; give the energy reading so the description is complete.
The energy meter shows 50.63 kWh
